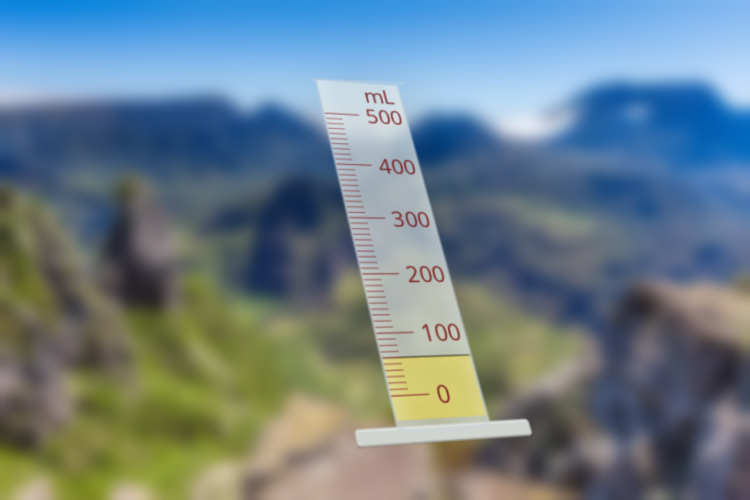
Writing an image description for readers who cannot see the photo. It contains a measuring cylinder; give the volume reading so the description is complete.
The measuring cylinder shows 60 mL
